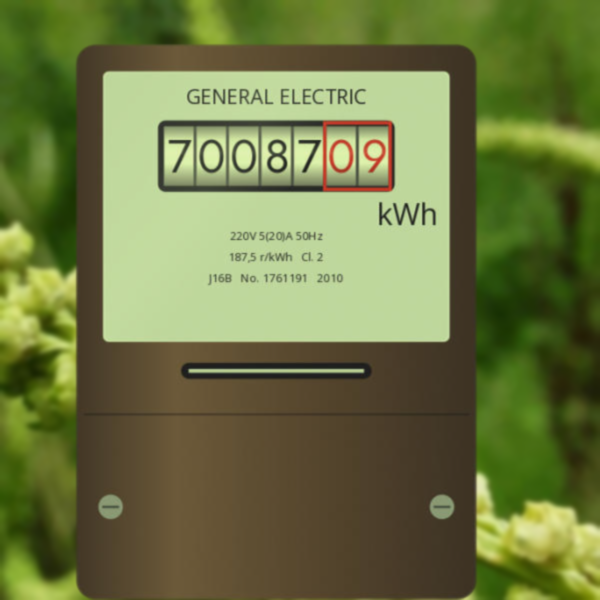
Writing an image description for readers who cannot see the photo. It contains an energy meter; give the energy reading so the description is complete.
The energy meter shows 70087.09 kWh
